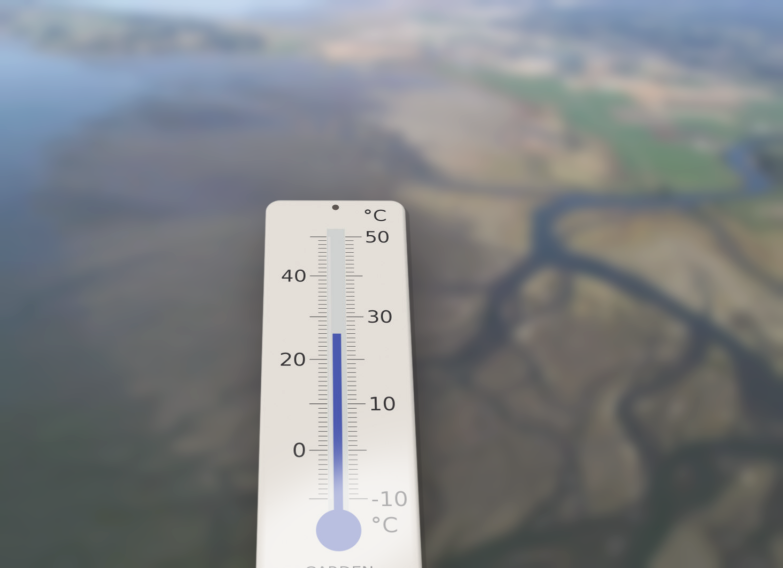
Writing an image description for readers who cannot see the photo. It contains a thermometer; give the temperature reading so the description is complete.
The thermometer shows 26 °C
